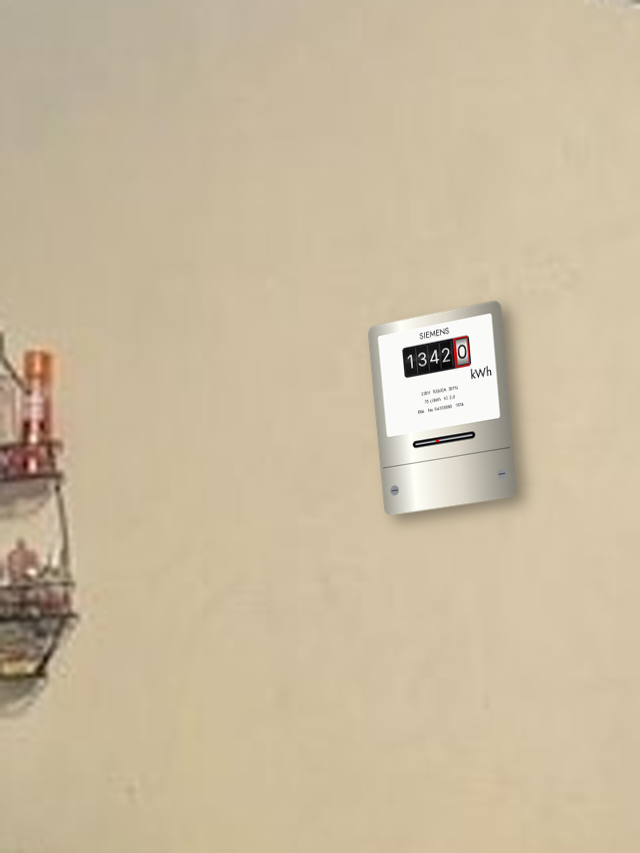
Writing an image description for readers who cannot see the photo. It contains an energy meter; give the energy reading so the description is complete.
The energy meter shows 1342.0 kWh
